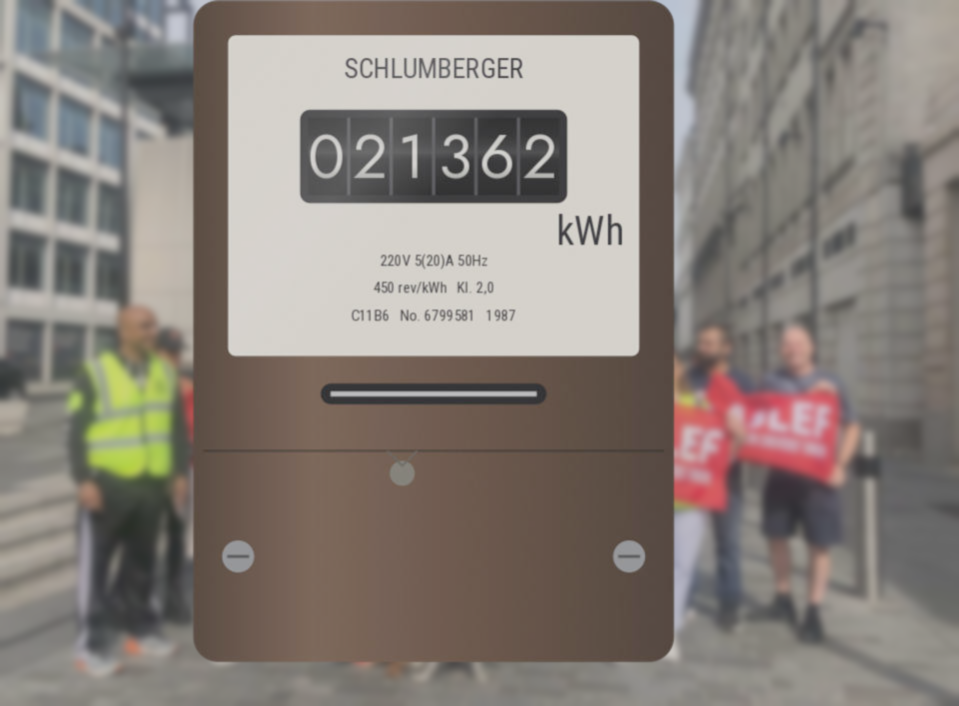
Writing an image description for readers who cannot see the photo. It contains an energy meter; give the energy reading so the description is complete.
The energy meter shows 21362 kWh
